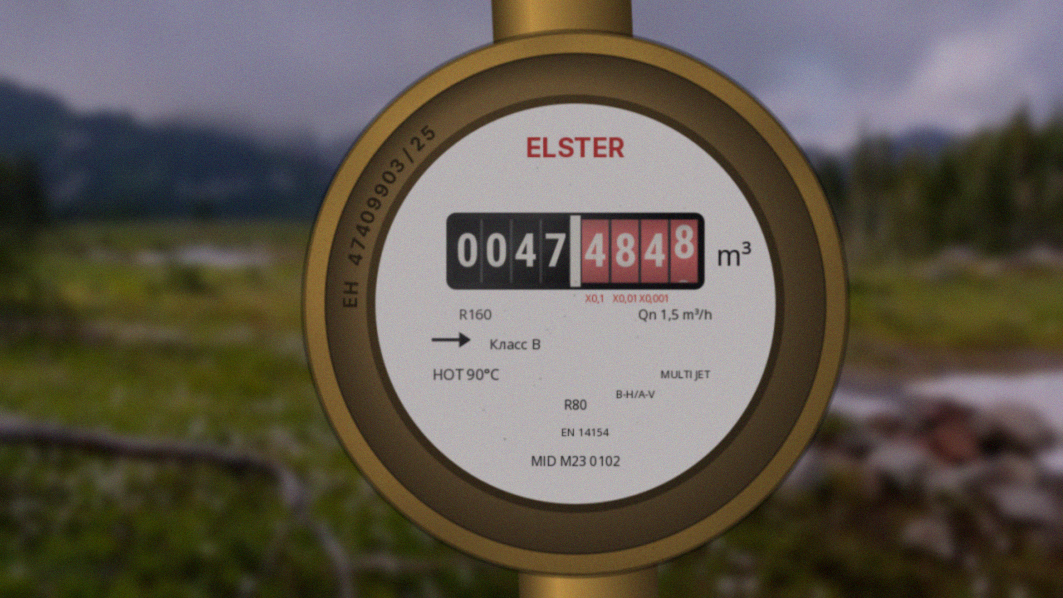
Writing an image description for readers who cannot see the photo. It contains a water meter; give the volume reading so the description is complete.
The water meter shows 47.4848 m³
